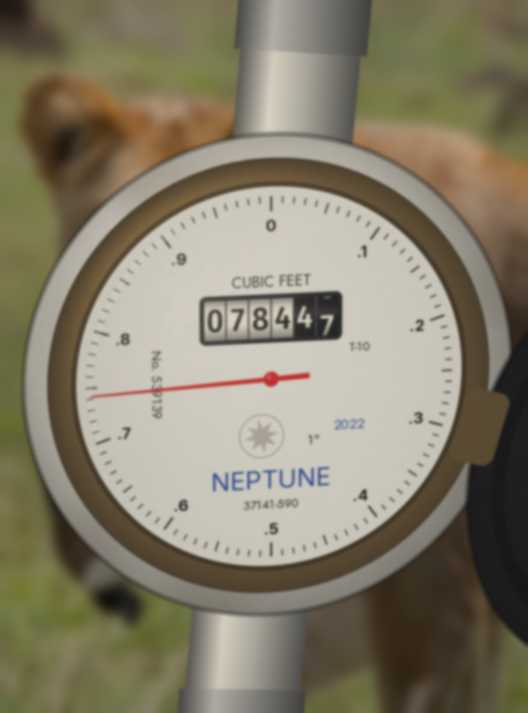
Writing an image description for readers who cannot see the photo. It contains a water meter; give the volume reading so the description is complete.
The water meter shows 78446.74 ft³
